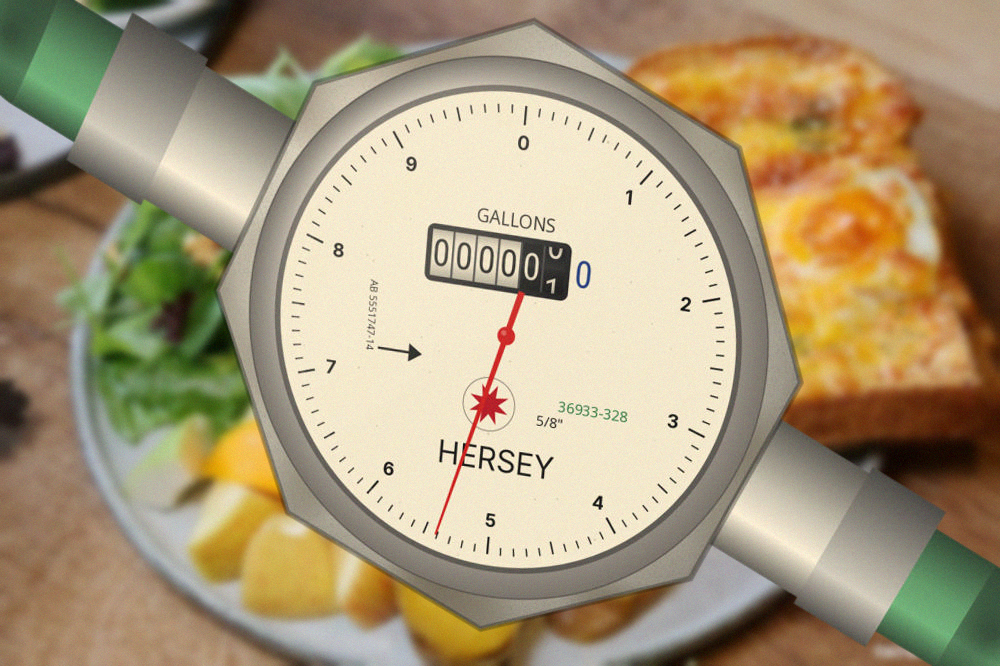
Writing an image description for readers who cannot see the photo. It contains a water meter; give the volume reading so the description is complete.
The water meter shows 5.4 gal
